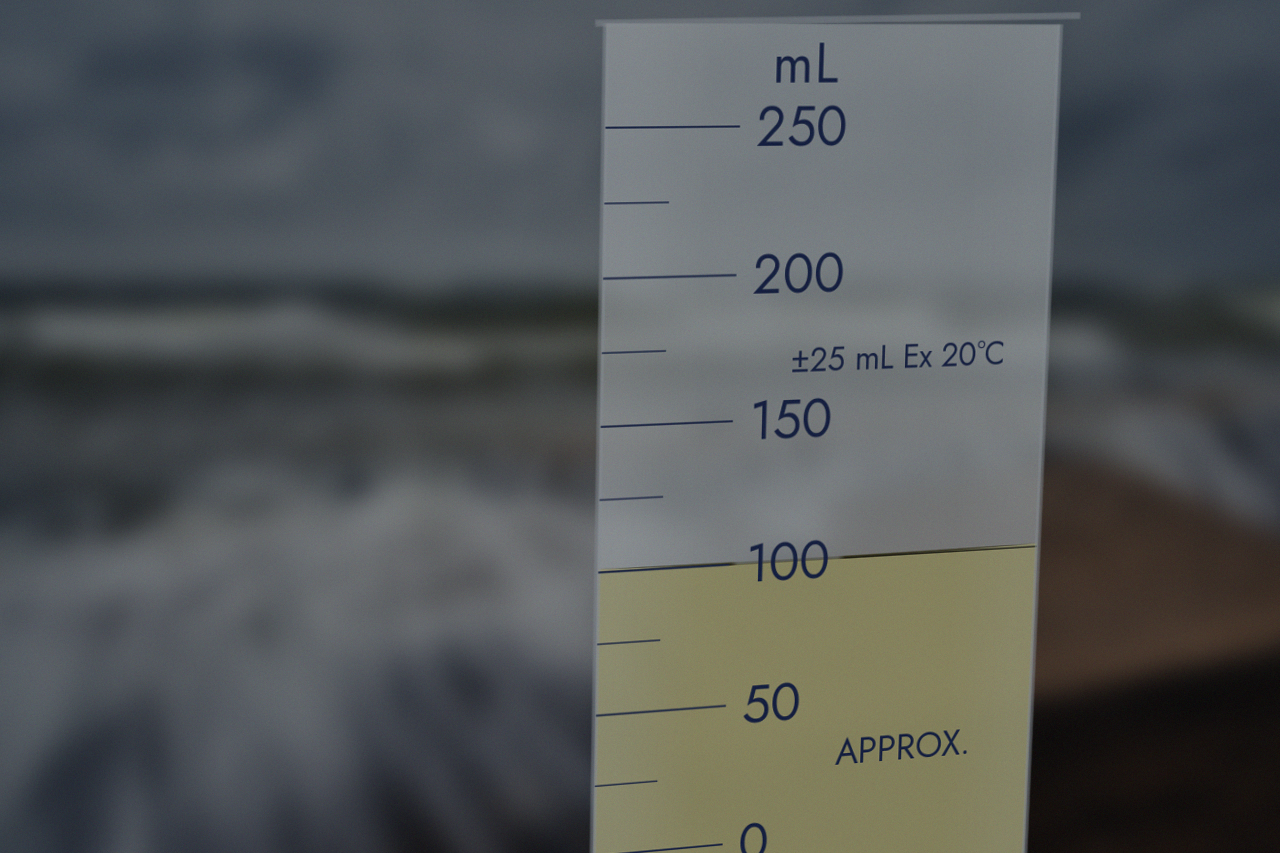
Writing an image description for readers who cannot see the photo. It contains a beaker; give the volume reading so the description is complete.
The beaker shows 100 mL
